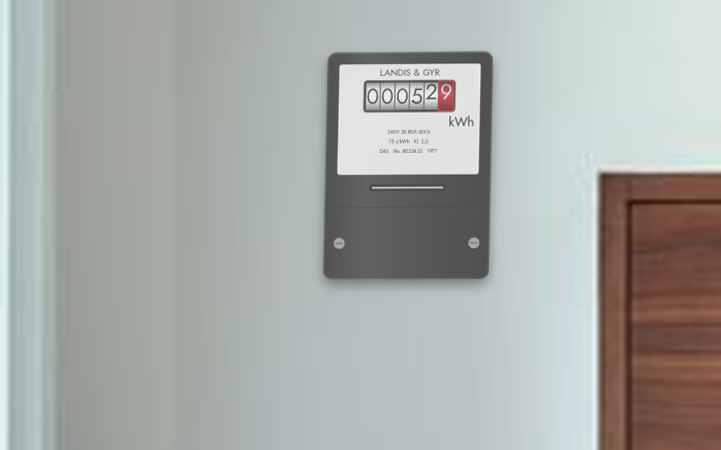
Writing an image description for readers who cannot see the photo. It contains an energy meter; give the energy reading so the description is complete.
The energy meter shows 52.9 kWh
